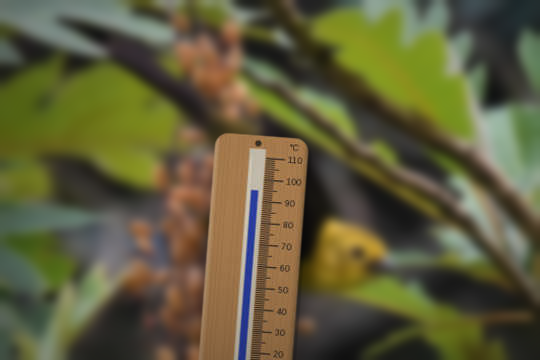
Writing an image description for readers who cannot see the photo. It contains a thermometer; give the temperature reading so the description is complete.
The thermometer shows 95 °C
